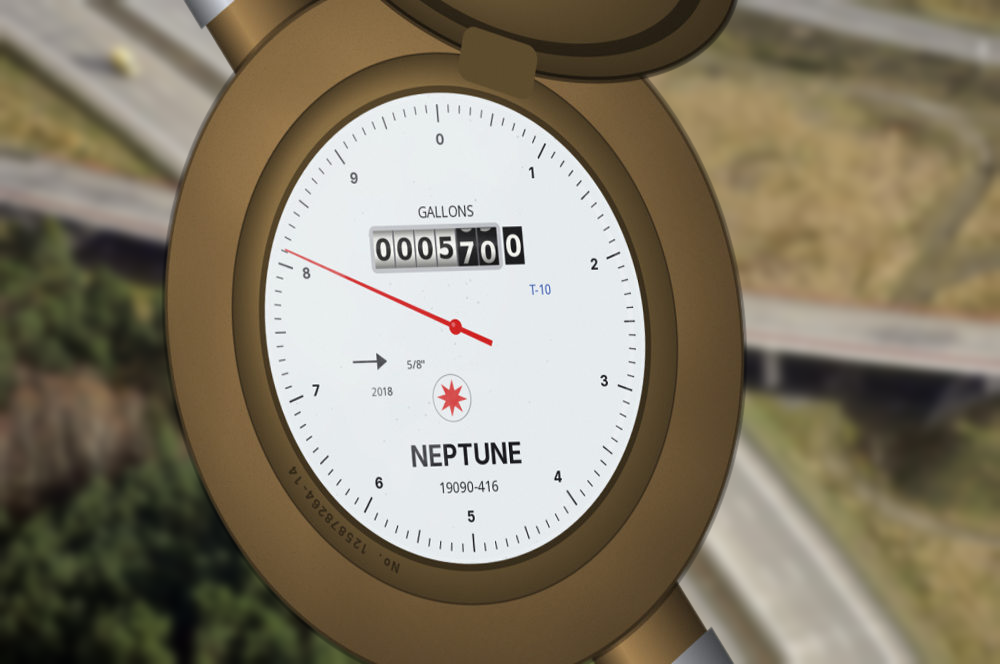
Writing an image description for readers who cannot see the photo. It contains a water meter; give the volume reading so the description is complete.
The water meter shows 5698.1 gal
